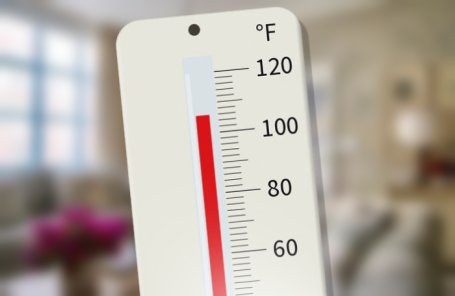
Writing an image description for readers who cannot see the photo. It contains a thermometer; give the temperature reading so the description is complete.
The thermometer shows 106 °F
